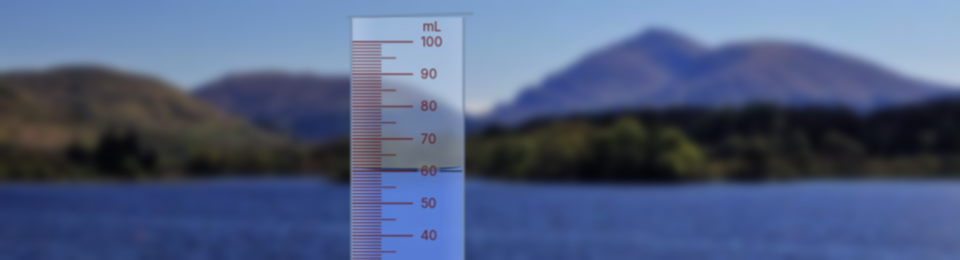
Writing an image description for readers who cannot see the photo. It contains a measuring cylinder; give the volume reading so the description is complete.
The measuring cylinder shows 60 mL
